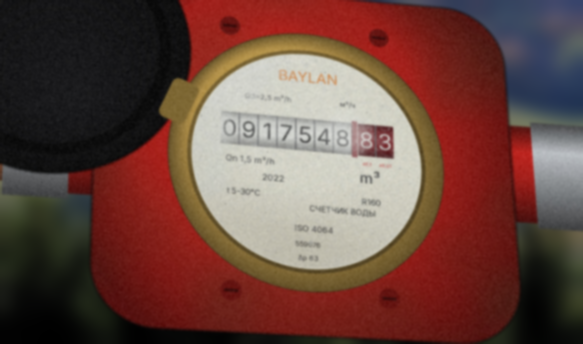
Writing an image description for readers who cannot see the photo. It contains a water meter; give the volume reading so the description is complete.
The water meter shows 917548.83 m³
